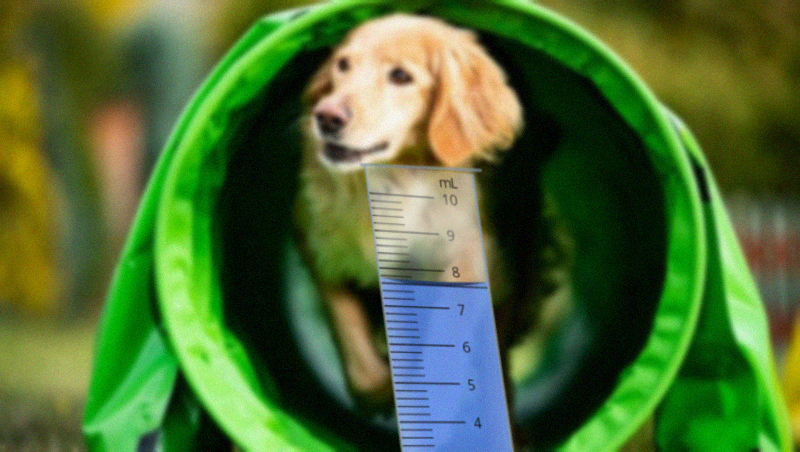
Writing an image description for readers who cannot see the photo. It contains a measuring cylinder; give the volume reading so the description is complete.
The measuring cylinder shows 7.6 mL
